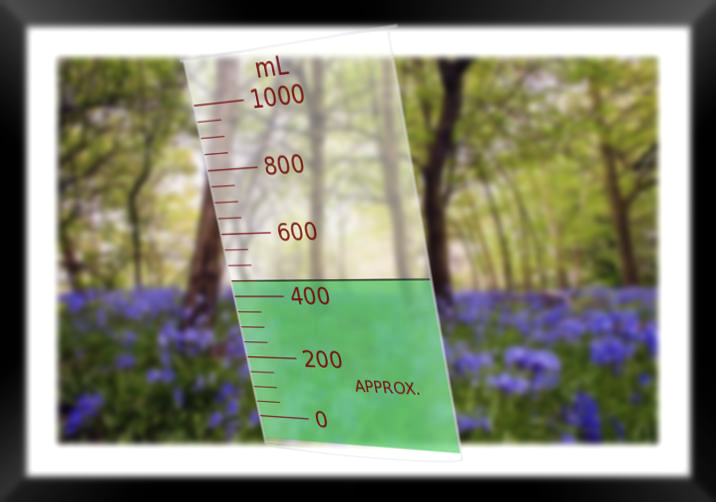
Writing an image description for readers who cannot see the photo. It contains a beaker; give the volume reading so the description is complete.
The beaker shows 450 mL
